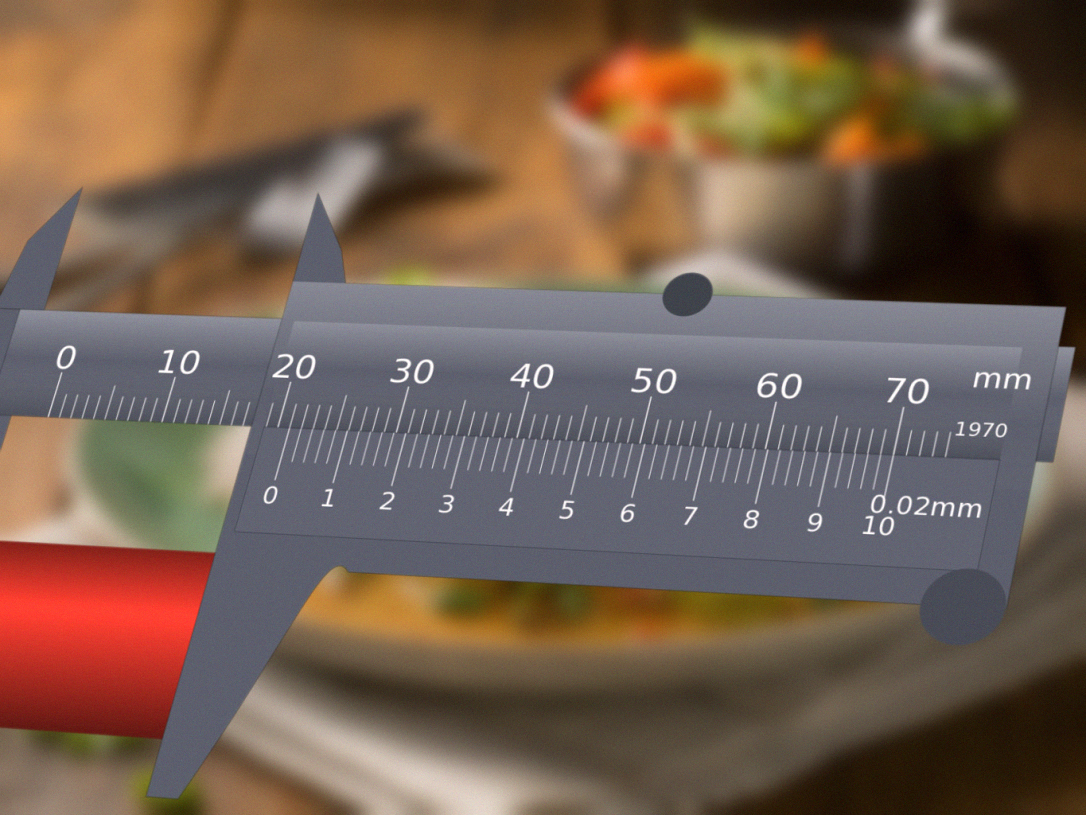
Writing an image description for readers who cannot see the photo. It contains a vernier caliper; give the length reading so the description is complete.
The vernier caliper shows 21.0 mm
